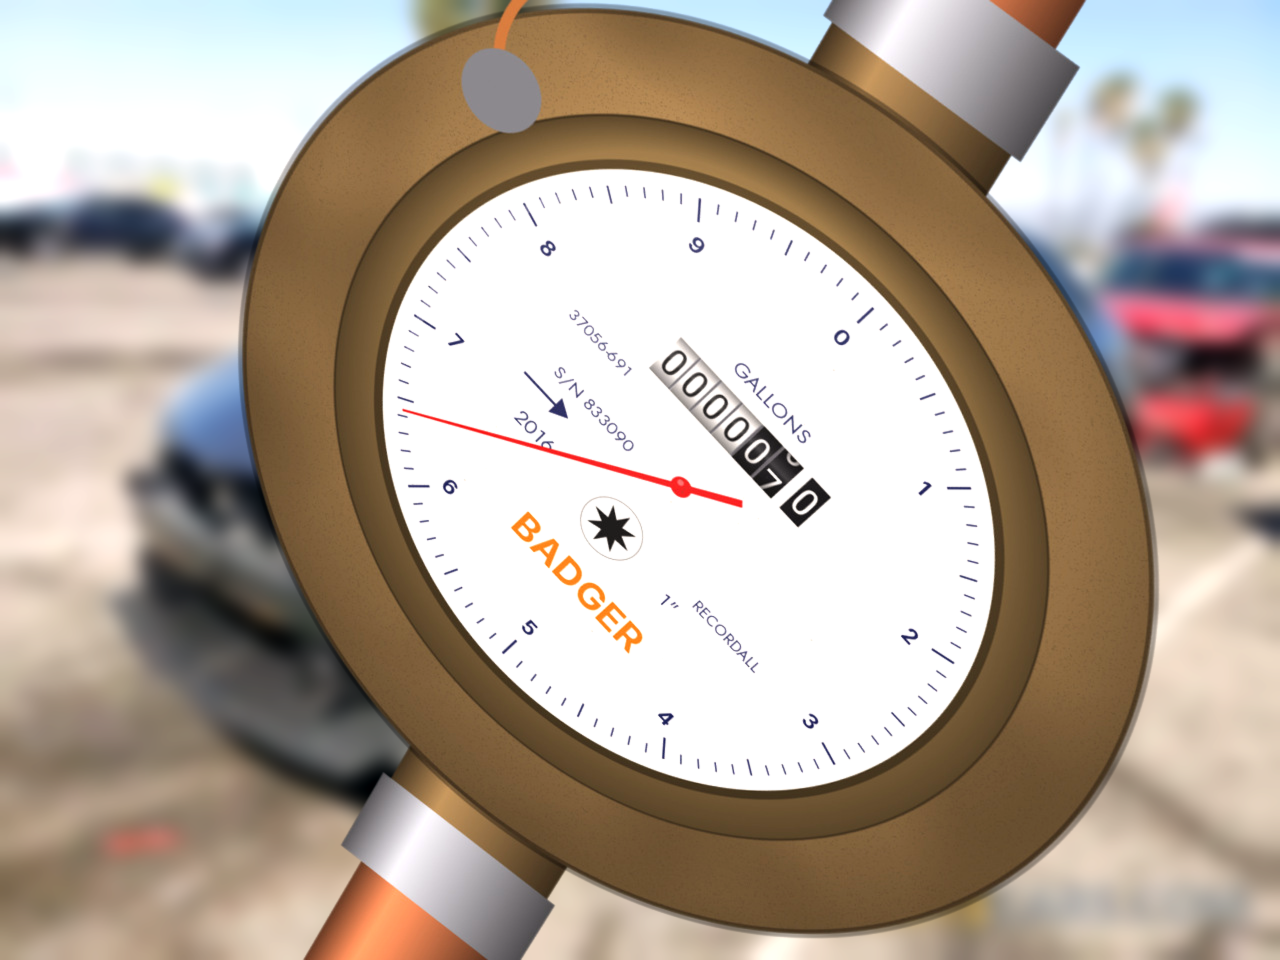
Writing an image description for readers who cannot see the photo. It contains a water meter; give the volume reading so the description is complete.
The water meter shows 66.4 gal
